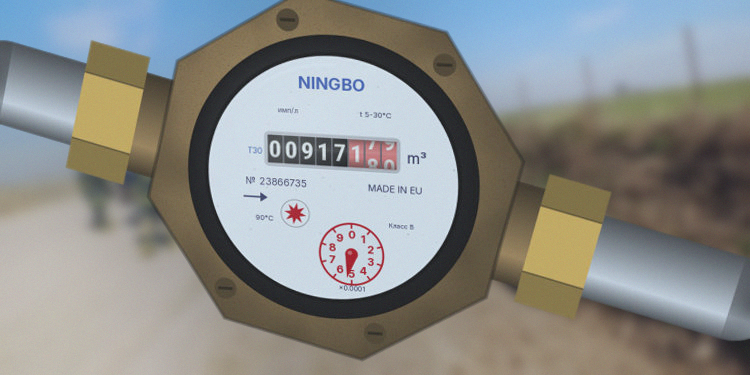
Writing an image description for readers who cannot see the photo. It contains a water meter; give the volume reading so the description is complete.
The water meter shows 917.1795 m³
